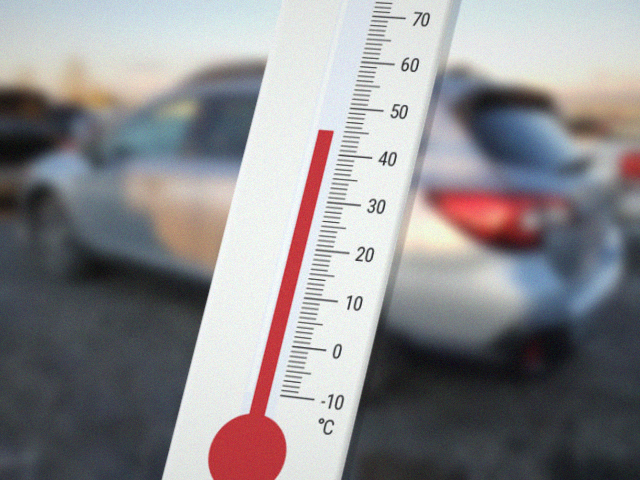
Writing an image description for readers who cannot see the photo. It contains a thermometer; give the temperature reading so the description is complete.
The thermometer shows 45 °C
